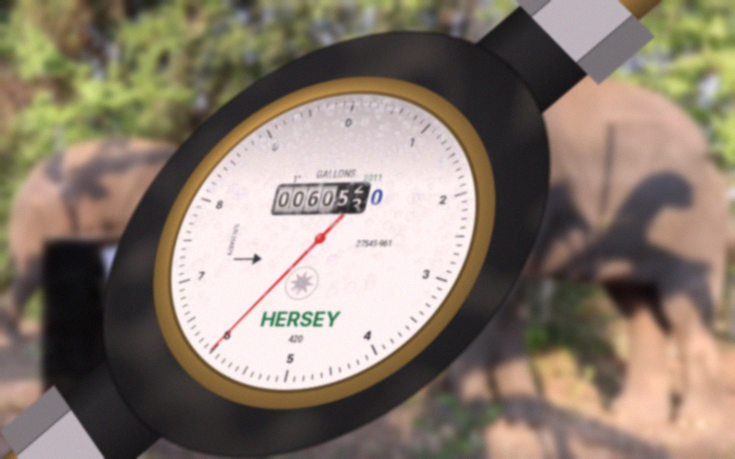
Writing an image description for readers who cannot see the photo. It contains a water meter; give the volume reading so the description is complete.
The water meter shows 60526.0 gal
